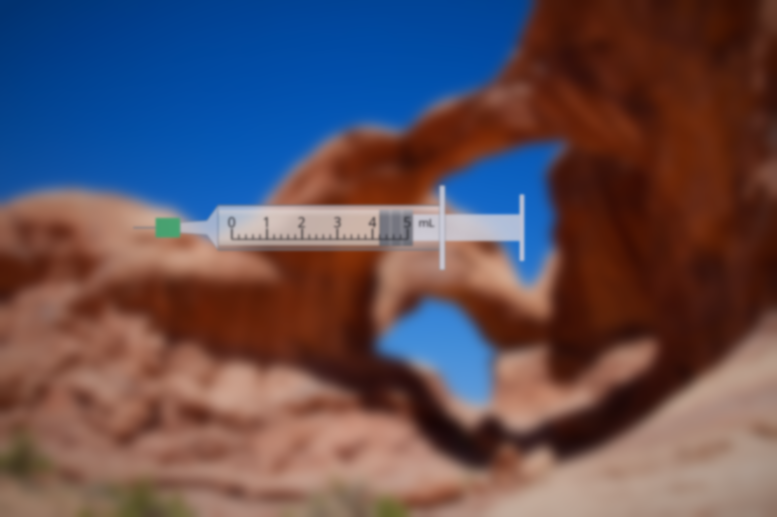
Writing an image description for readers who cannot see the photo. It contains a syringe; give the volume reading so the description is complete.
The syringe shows 4.2 mL
